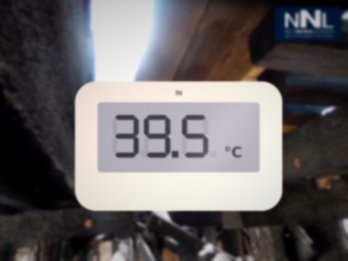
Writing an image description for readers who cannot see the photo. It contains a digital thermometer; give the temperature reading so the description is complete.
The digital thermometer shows 39.5 °C
